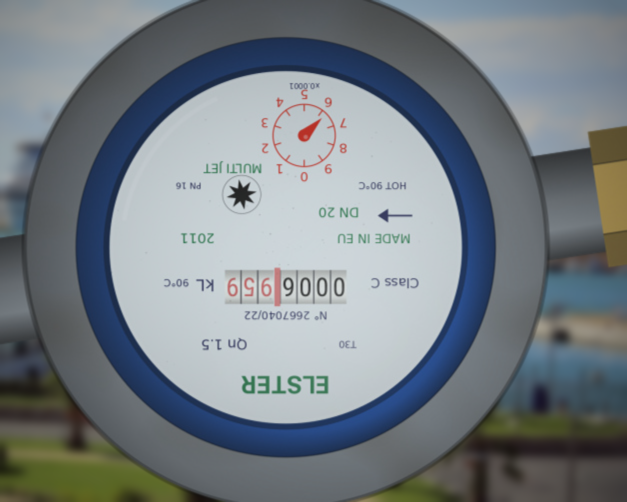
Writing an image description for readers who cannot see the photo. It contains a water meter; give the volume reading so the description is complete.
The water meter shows 6.9596 kL
